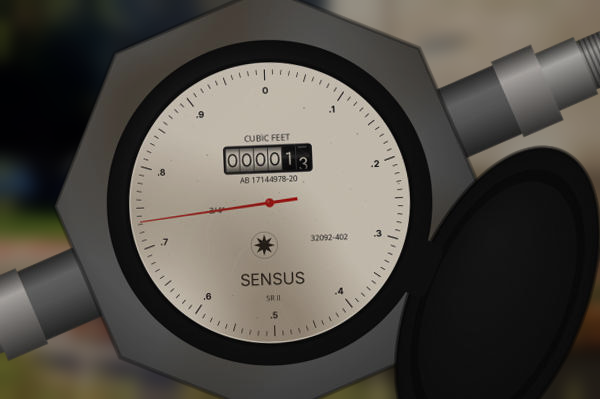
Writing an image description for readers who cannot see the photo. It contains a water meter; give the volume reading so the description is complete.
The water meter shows 12.73 ft³
